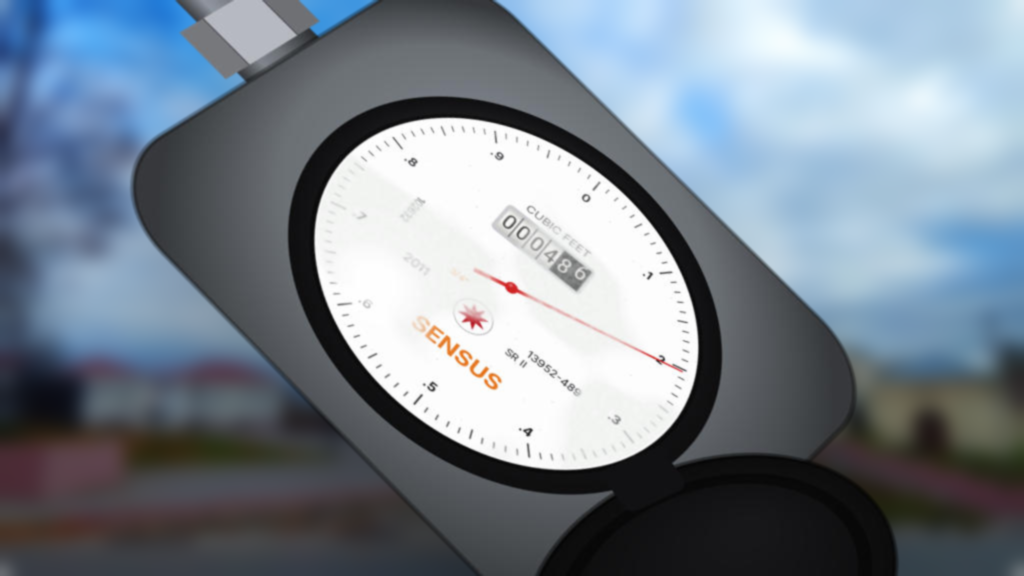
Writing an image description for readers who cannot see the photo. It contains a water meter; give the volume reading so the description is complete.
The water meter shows 486.20 ft³
